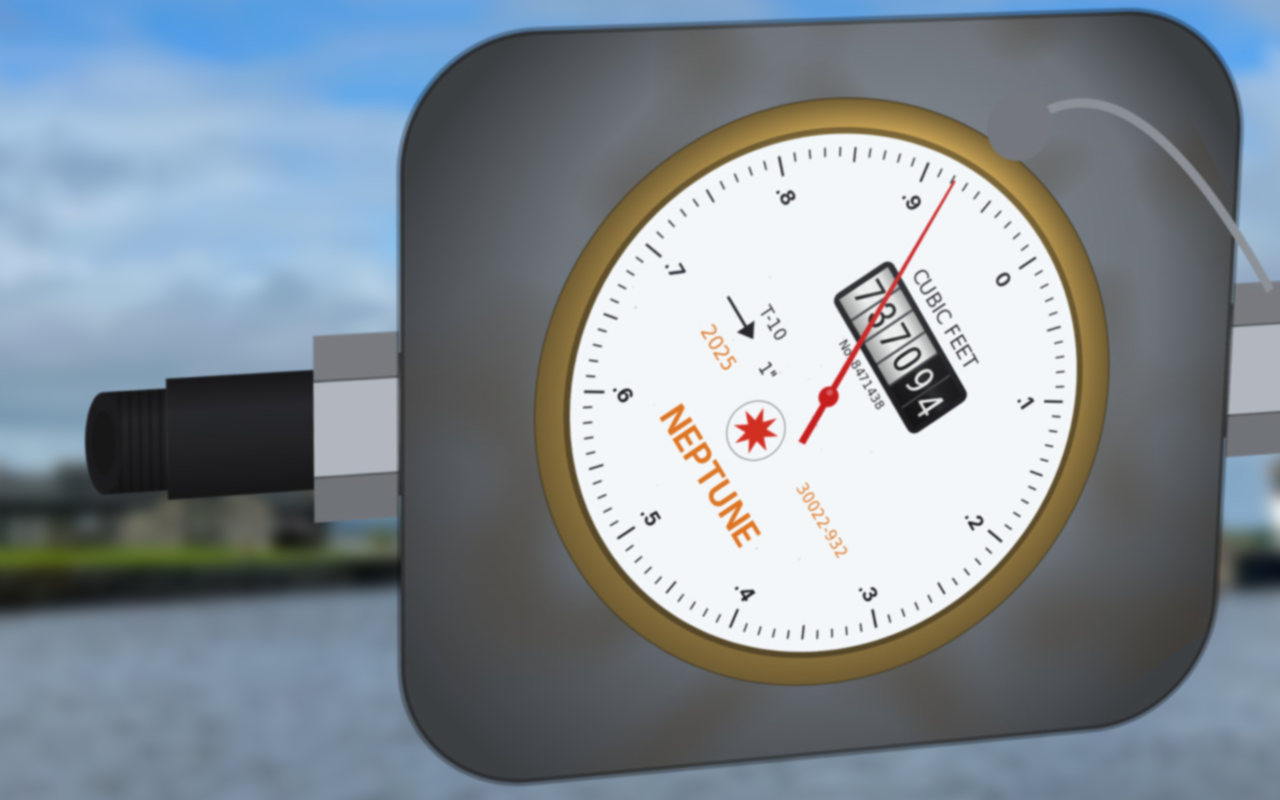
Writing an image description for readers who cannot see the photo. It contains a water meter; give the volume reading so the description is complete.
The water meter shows 737093.92 ft³
